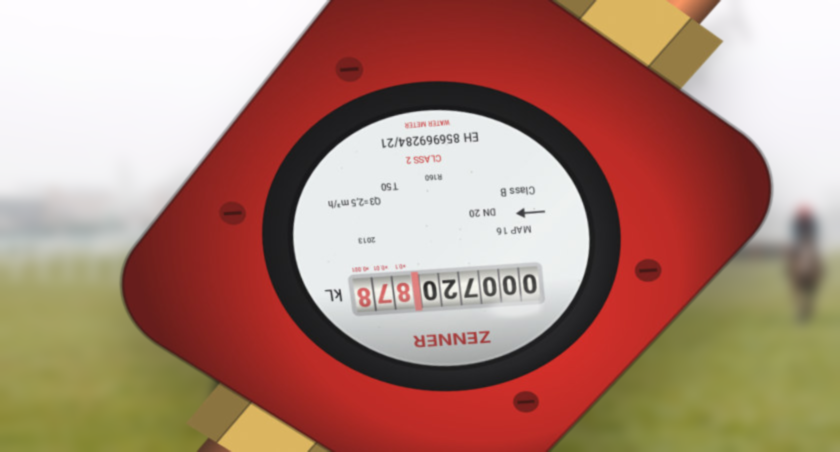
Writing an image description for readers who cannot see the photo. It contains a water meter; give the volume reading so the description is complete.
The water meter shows 720.878 kL
